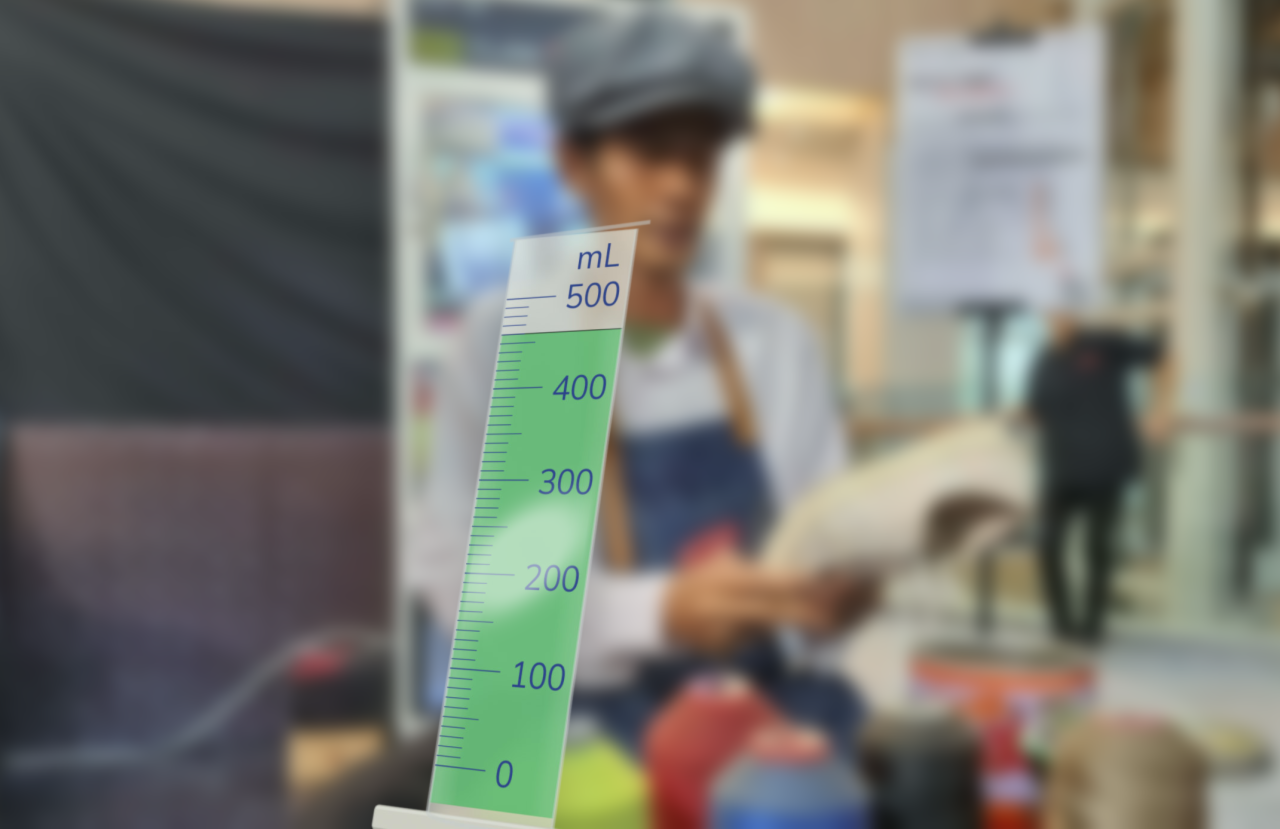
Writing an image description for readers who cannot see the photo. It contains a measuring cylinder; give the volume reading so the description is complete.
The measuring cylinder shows 460 mL
